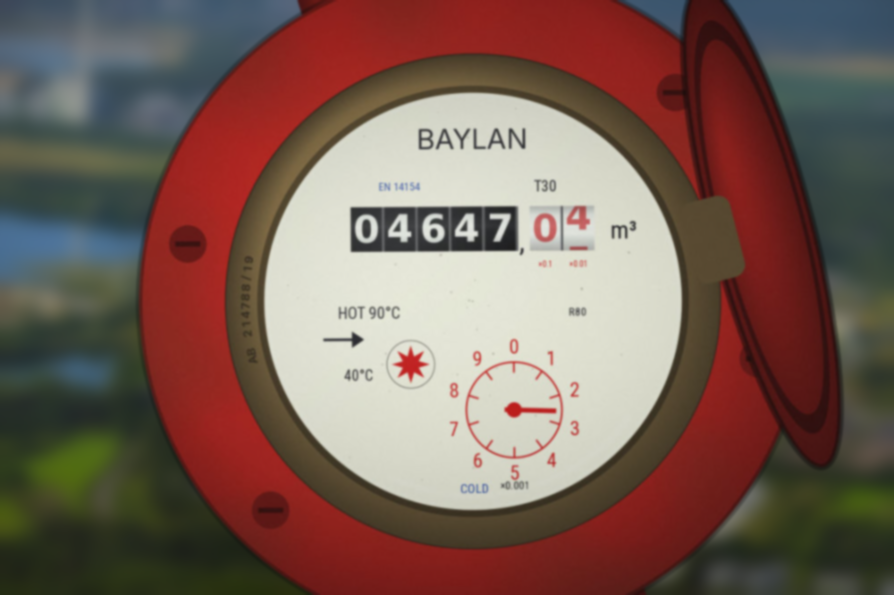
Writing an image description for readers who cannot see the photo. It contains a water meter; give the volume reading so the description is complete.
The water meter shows 4647.042 m³
